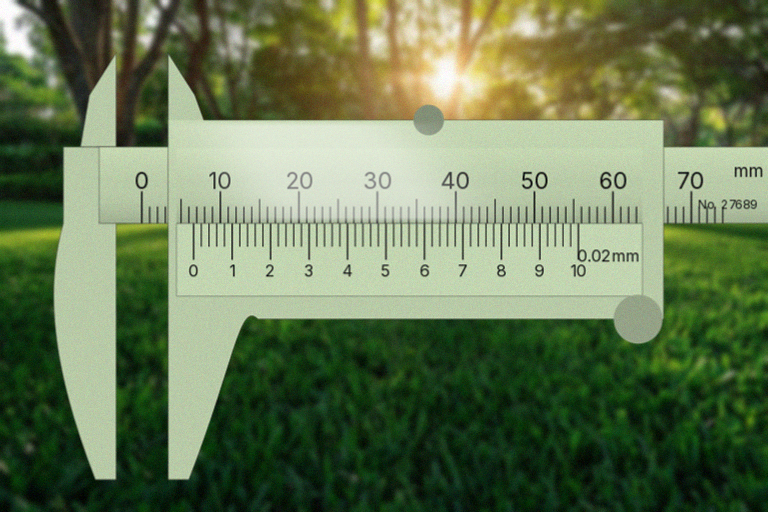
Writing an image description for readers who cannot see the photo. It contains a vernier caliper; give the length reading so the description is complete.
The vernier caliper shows 6.6 mm
